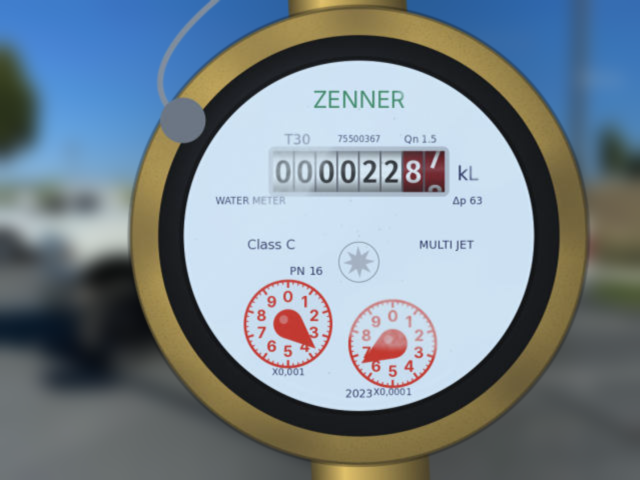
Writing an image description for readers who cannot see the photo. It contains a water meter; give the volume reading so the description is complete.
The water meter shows 22.8736 kL
